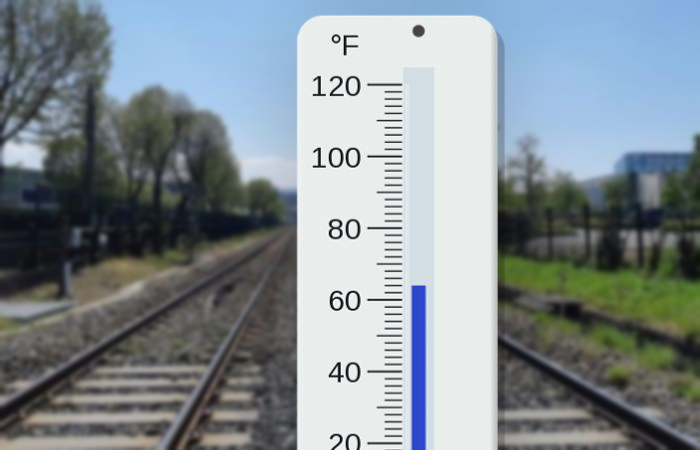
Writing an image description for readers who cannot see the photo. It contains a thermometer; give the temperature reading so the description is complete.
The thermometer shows 64 °F
